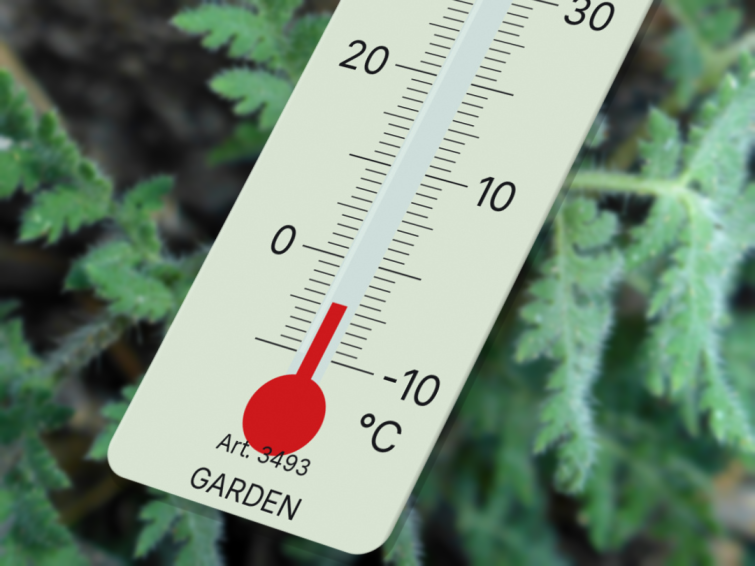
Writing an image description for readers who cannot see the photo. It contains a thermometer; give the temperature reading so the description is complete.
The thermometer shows -4.5 °C
